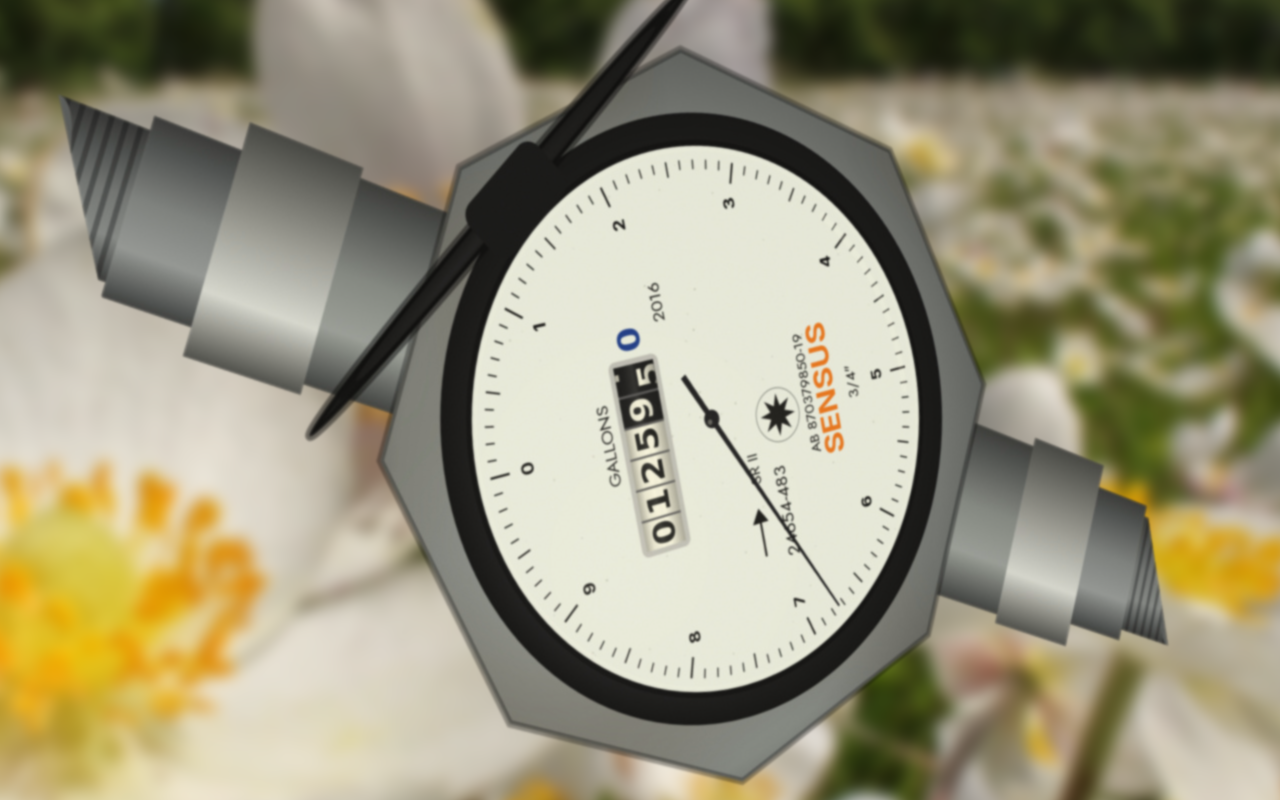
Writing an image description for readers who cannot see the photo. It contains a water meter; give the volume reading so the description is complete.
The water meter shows 125946.7 gal
